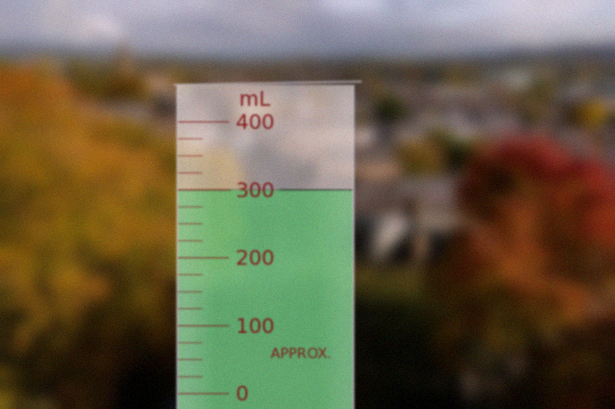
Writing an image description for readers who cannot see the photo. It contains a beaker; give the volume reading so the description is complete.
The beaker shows 300 mL
